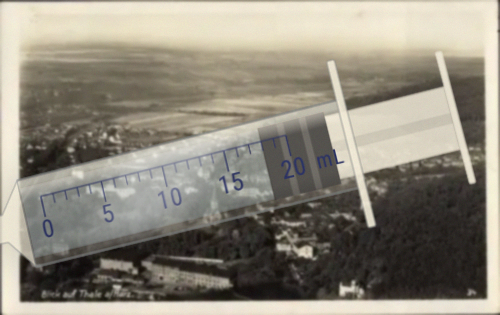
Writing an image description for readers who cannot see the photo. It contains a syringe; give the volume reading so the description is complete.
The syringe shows 18 mL
